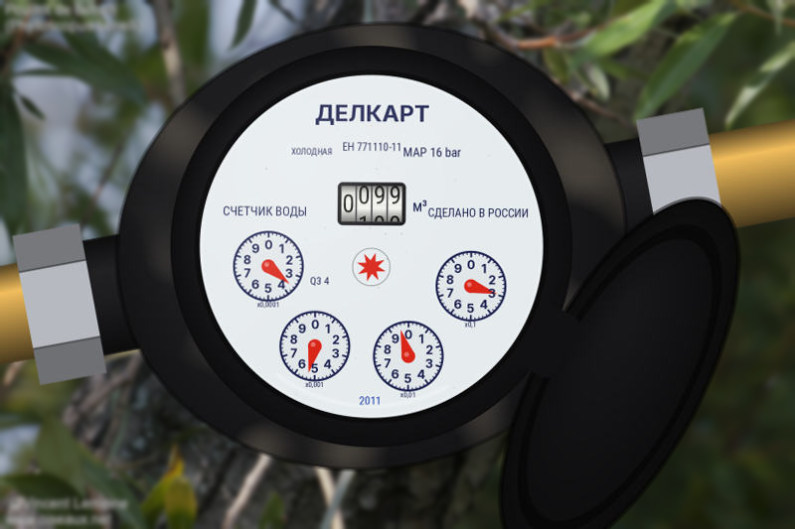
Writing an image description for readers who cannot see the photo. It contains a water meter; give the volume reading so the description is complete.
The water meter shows 99.2953 m³
